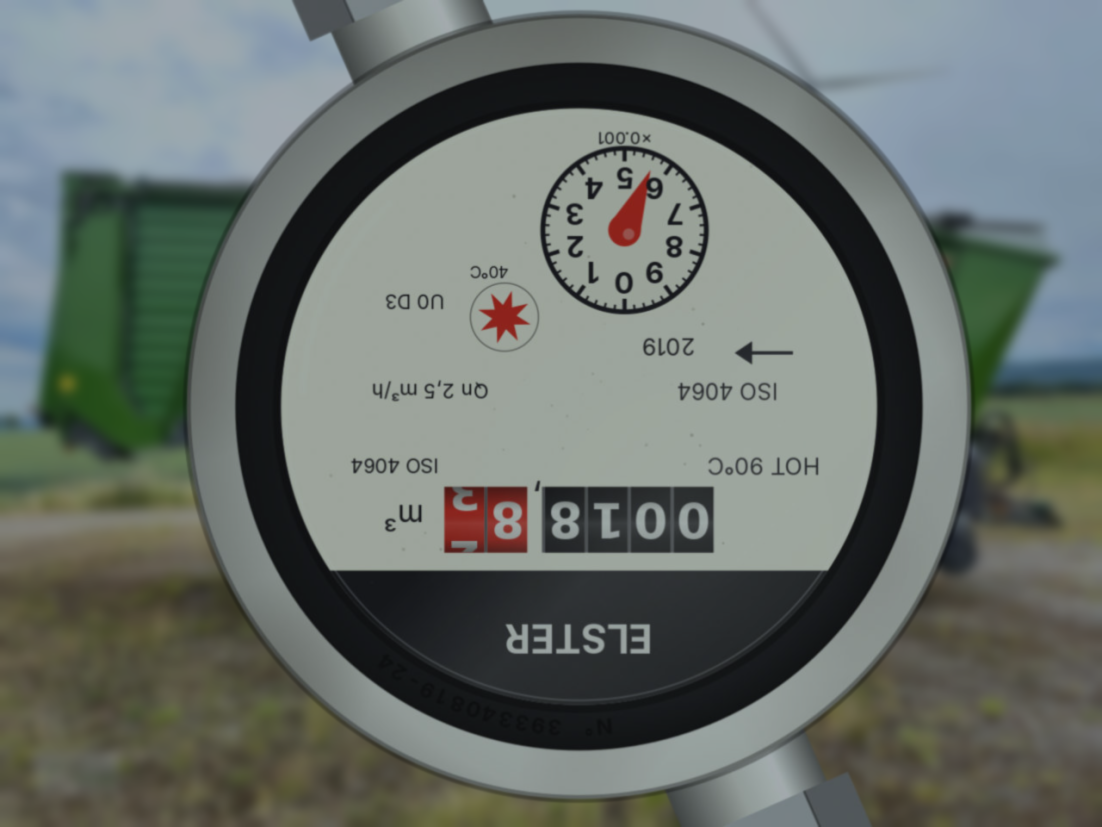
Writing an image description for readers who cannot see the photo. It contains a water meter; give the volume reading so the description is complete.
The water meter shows 18.825 m³
